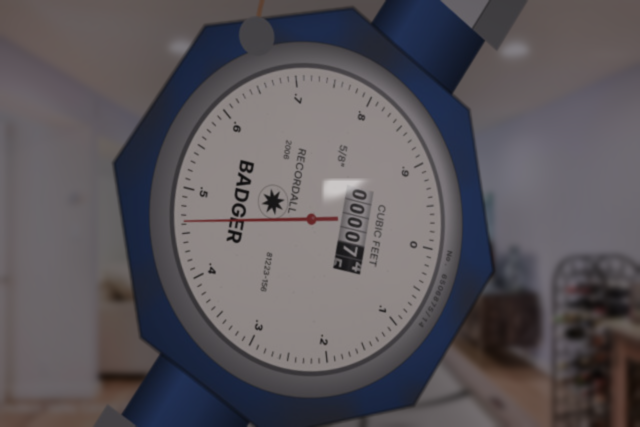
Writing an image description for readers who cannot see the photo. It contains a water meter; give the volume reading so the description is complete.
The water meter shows 74.46 ft³
